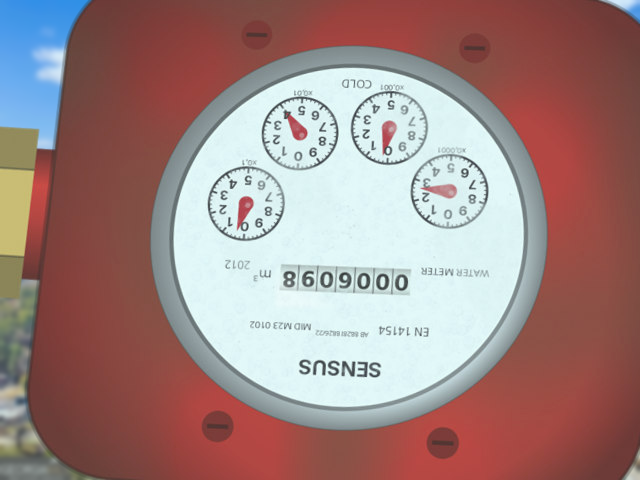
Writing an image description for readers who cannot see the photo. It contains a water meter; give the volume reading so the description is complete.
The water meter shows 6098.0402 m³
